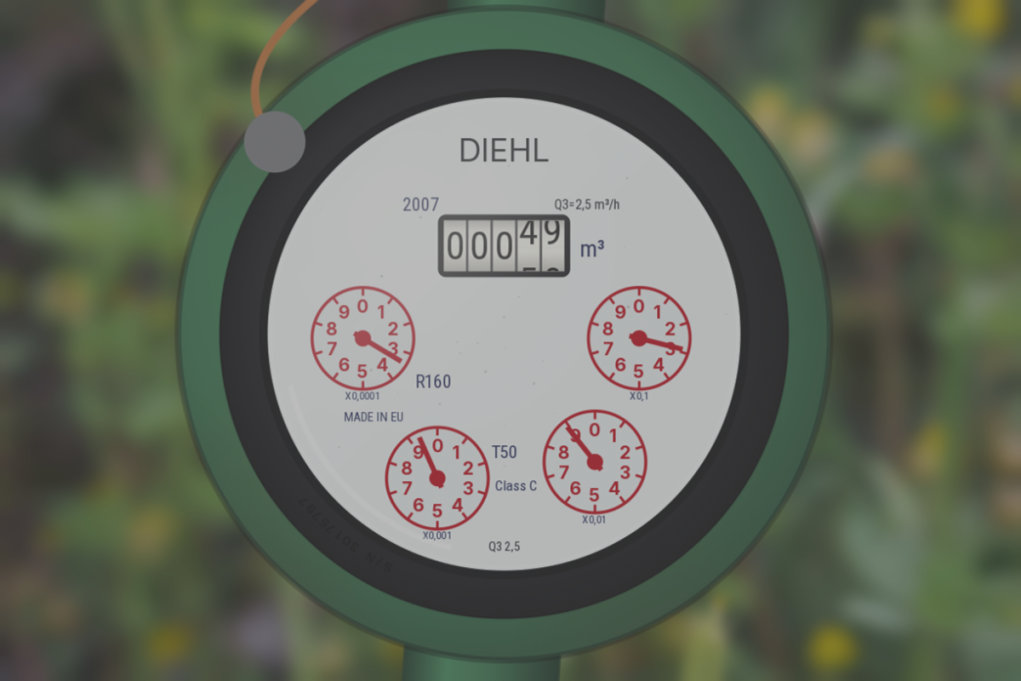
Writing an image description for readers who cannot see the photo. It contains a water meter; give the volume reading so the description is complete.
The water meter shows 49.2893 m³
